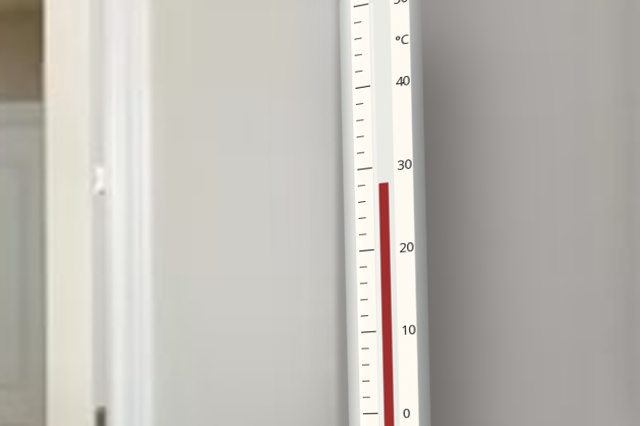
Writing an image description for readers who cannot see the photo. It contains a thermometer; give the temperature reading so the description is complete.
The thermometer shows 28 °C
